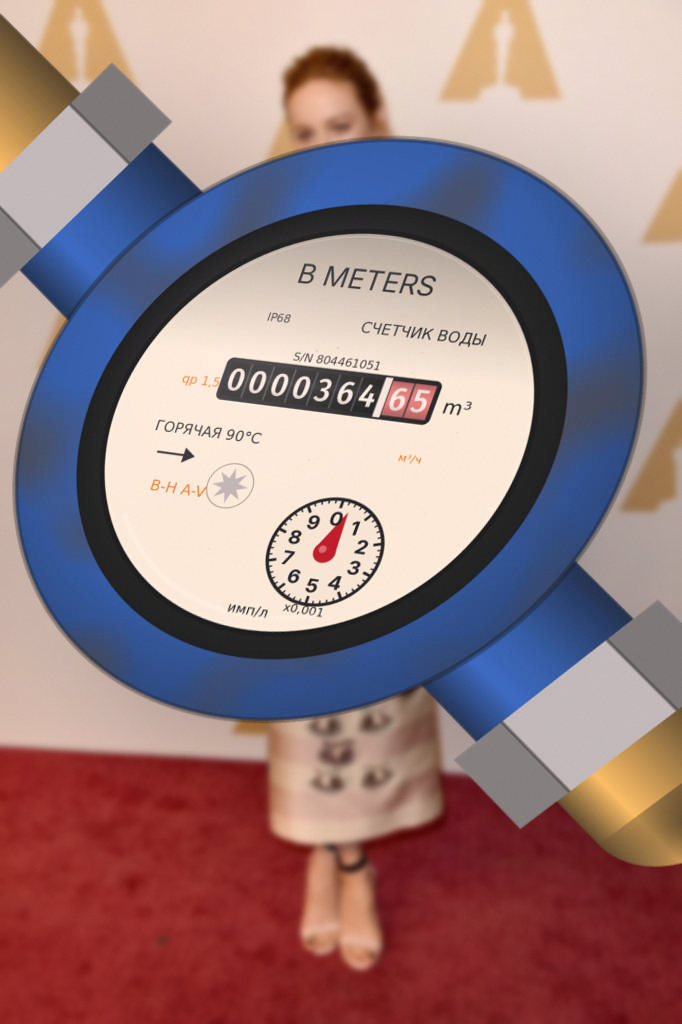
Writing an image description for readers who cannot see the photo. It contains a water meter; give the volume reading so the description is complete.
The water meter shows 364.650 m³
